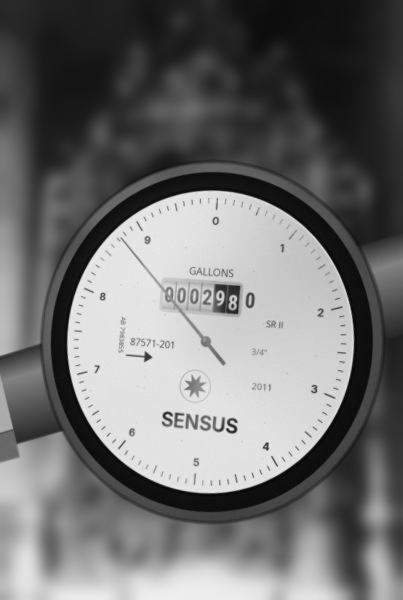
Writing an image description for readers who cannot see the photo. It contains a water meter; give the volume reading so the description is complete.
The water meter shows 2978.7 gal
